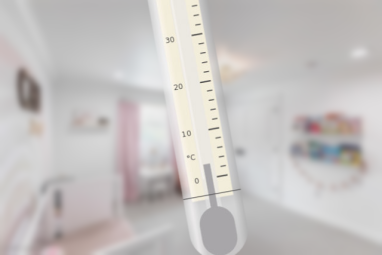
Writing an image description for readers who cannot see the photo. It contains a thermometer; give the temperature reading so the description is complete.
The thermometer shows 3 °C
